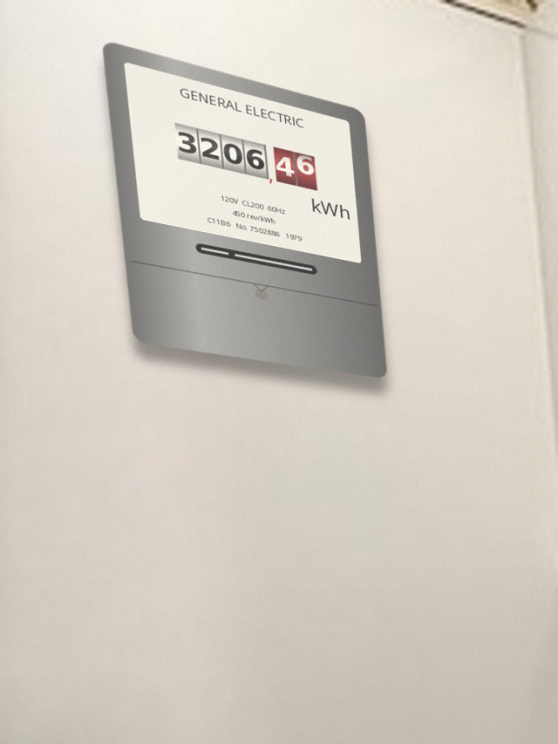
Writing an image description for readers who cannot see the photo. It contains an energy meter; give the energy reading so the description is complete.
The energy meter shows 3206.46 kWh
